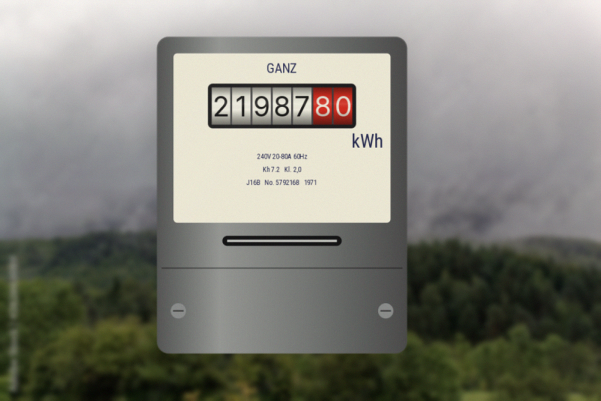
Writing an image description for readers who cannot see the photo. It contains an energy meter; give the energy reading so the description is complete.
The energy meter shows 21987.80 kWh
